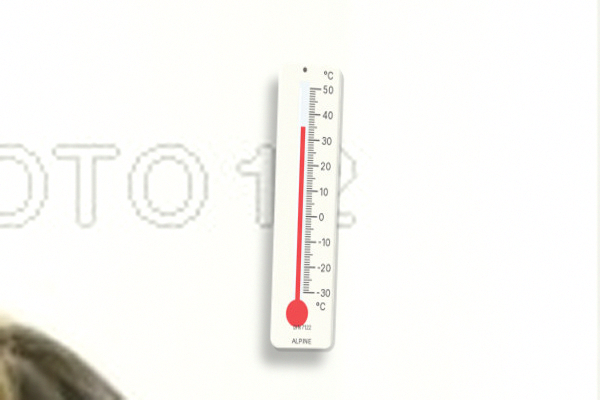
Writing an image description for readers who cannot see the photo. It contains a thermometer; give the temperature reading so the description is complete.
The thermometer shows 35 °C
